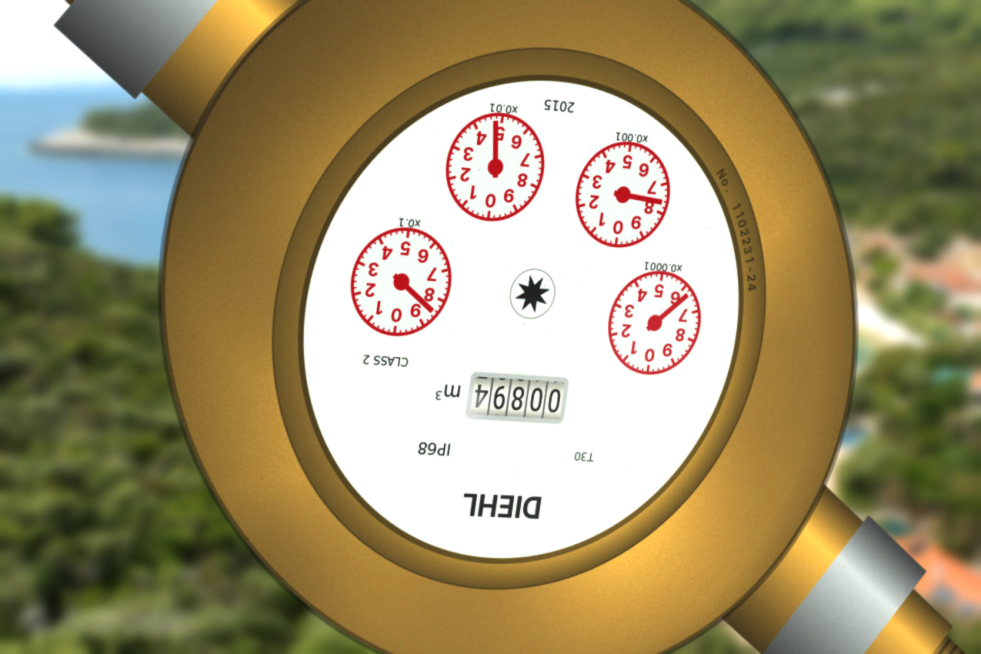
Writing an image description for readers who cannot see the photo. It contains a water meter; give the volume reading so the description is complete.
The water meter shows 894.8476 m³
